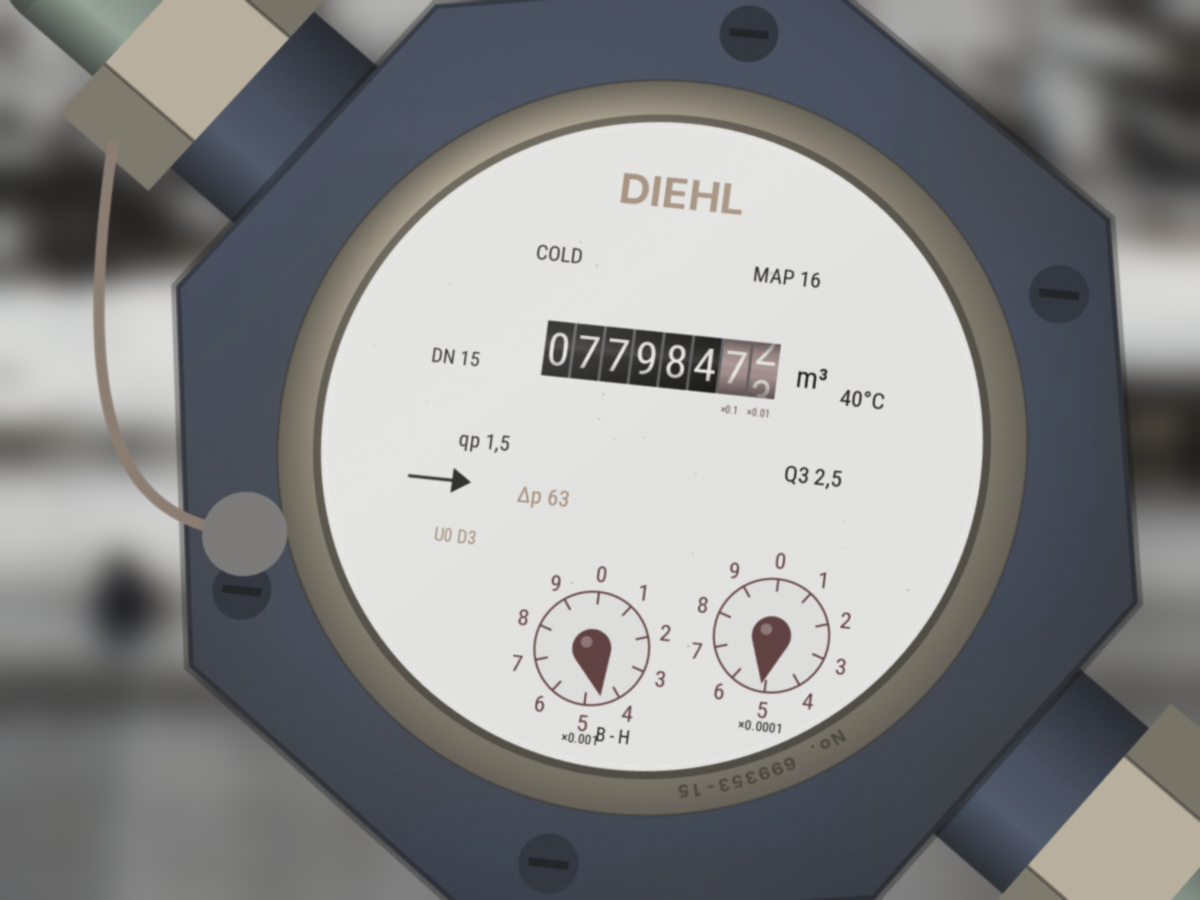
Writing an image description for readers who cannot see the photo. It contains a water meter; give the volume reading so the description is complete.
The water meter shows 77984.7245 m³
